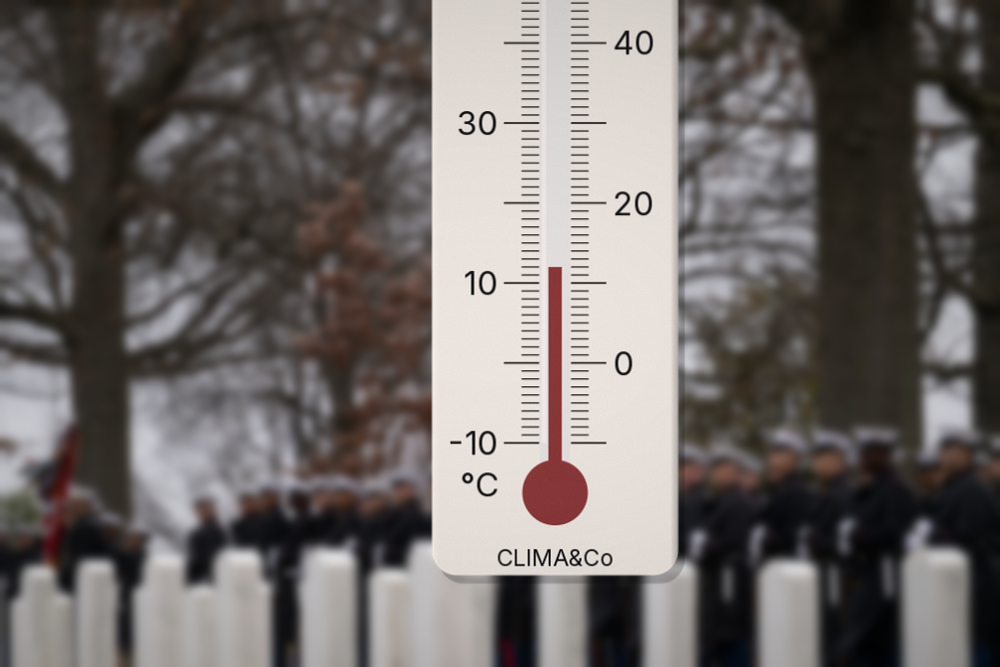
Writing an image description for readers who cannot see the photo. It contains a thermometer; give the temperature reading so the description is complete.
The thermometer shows 12 °C
